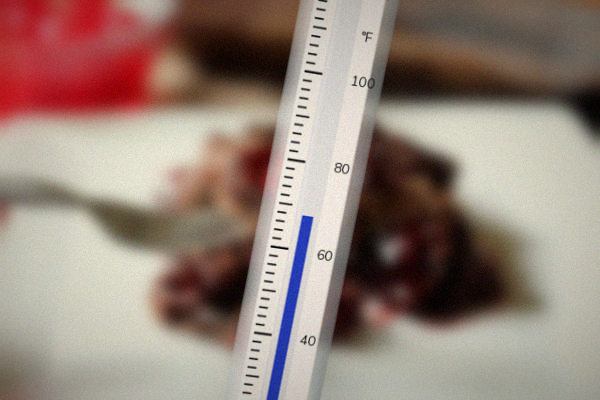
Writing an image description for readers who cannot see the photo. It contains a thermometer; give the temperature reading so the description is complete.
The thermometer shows 68 °F
